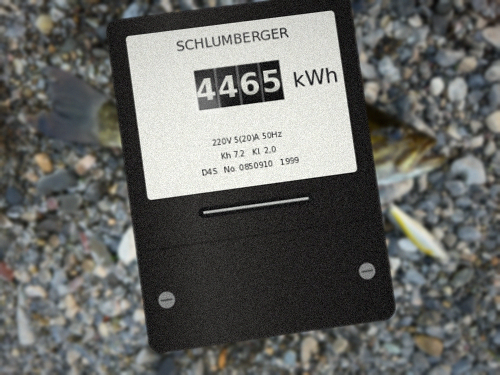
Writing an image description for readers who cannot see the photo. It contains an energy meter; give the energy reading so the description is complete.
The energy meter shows 4465 kWh
